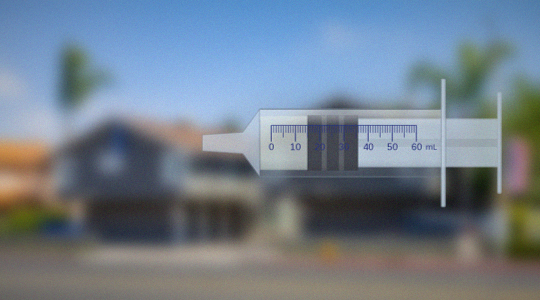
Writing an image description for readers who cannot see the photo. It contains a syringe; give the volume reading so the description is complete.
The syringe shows 15 mL
